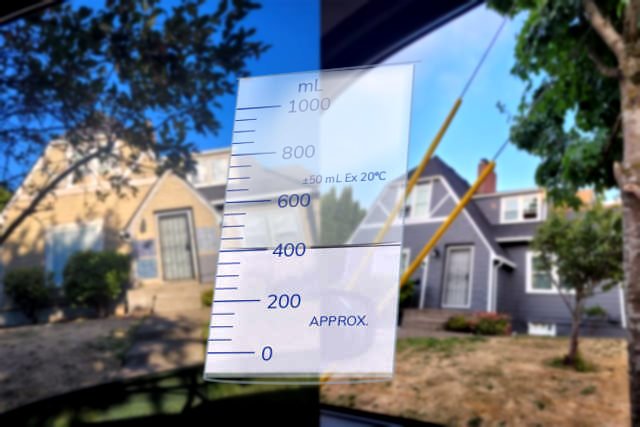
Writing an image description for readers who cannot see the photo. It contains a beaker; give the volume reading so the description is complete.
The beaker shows 400 mL
